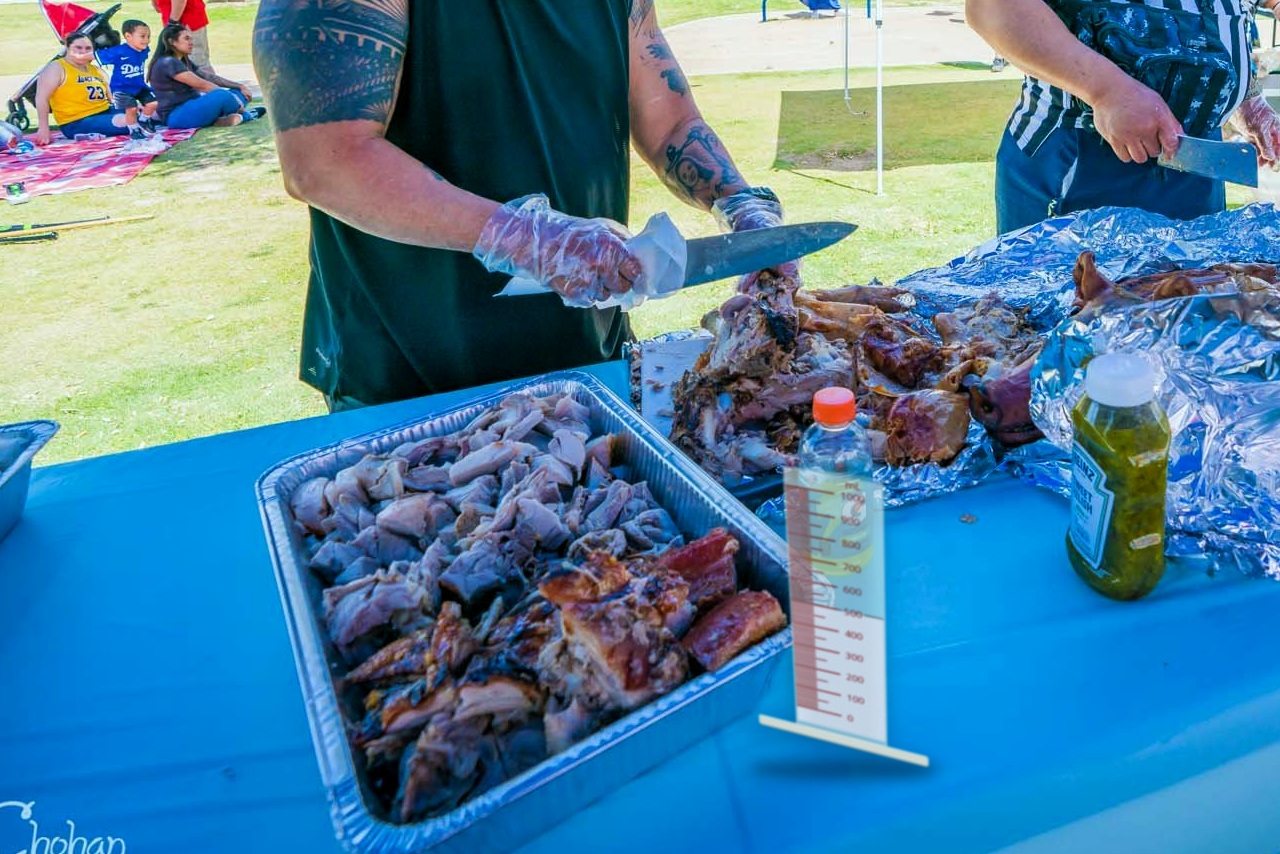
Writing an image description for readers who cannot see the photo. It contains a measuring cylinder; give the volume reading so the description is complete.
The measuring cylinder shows 500 mL
